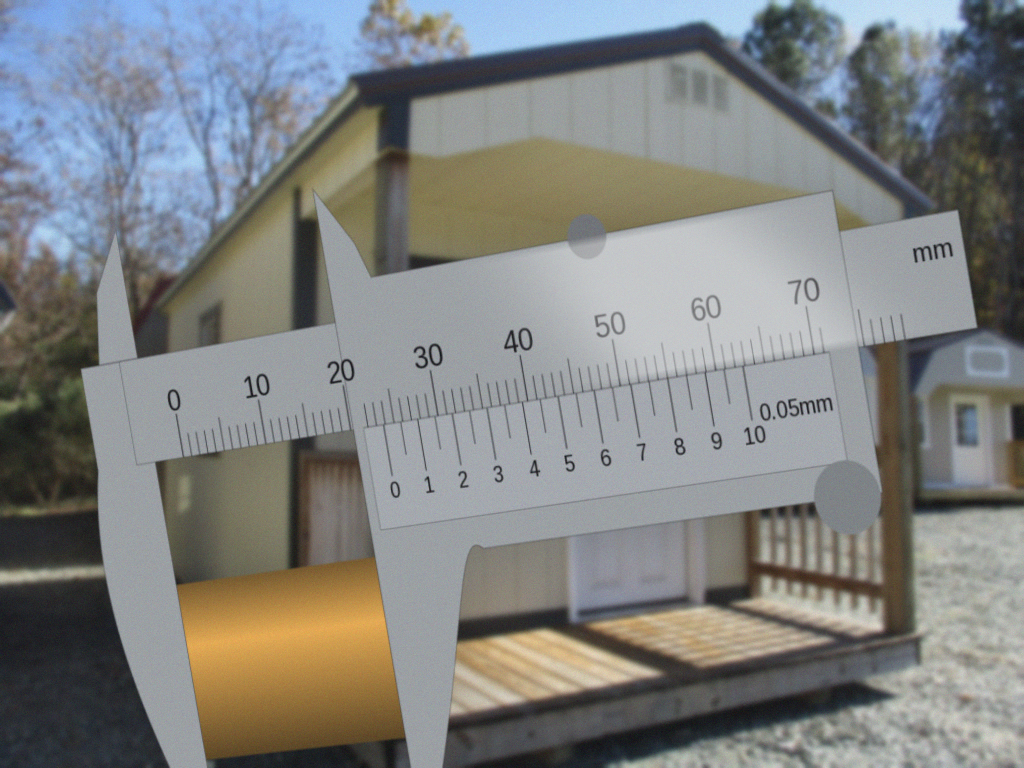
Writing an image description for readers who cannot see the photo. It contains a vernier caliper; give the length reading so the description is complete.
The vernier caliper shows 23.8 mm
